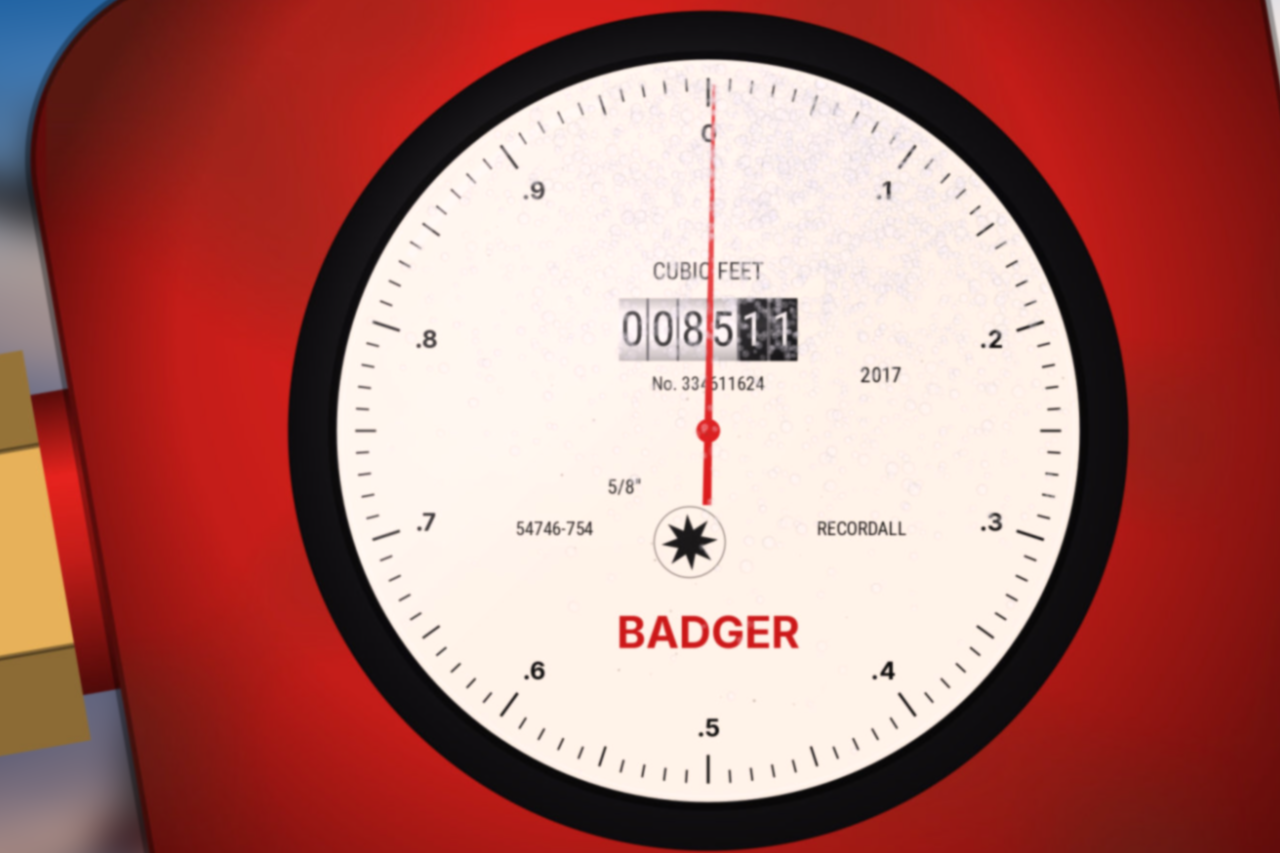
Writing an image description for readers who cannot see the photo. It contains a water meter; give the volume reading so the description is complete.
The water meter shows 8511.00 ft³
